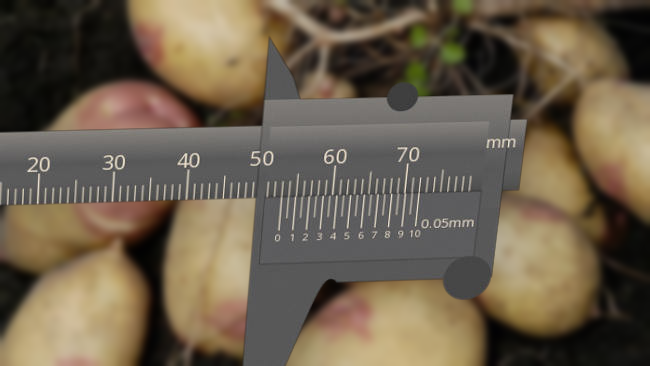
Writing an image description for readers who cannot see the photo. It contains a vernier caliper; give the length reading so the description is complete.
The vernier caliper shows 53.0 mm
